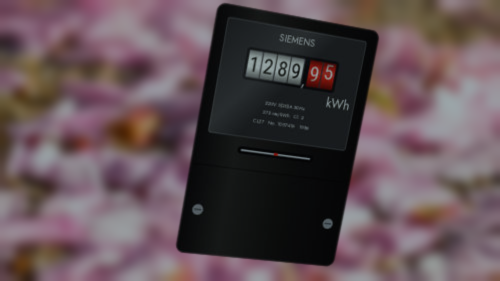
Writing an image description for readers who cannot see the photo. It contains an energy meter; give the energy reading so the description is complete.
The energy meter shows 1289.95 kWh
